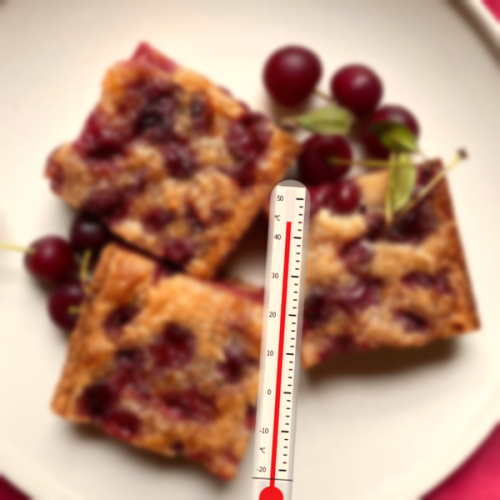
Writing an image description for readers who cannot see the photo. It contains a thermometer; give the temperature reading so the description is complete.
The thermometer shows 44 °C
